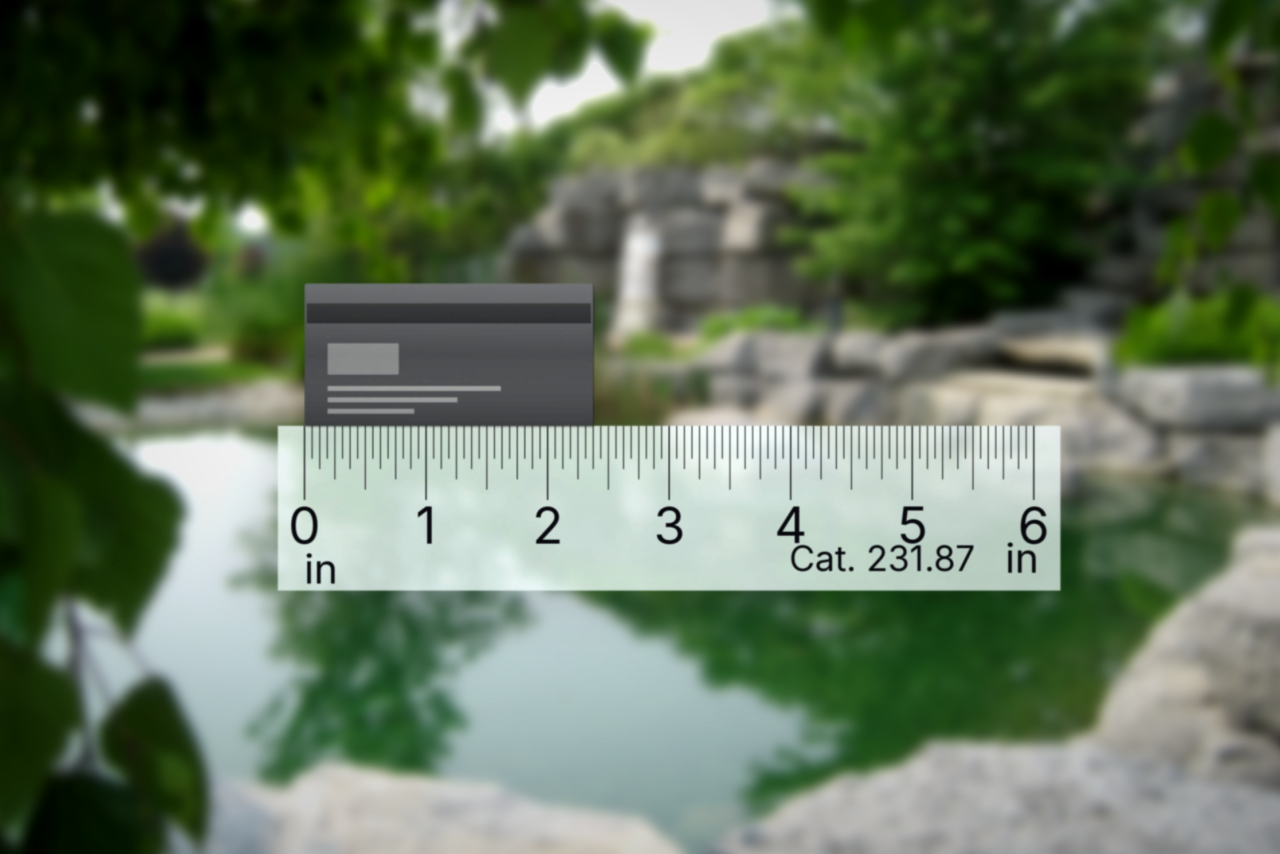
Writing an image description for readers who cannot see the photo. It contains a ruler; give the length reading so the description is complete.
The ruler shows 2.375 in
